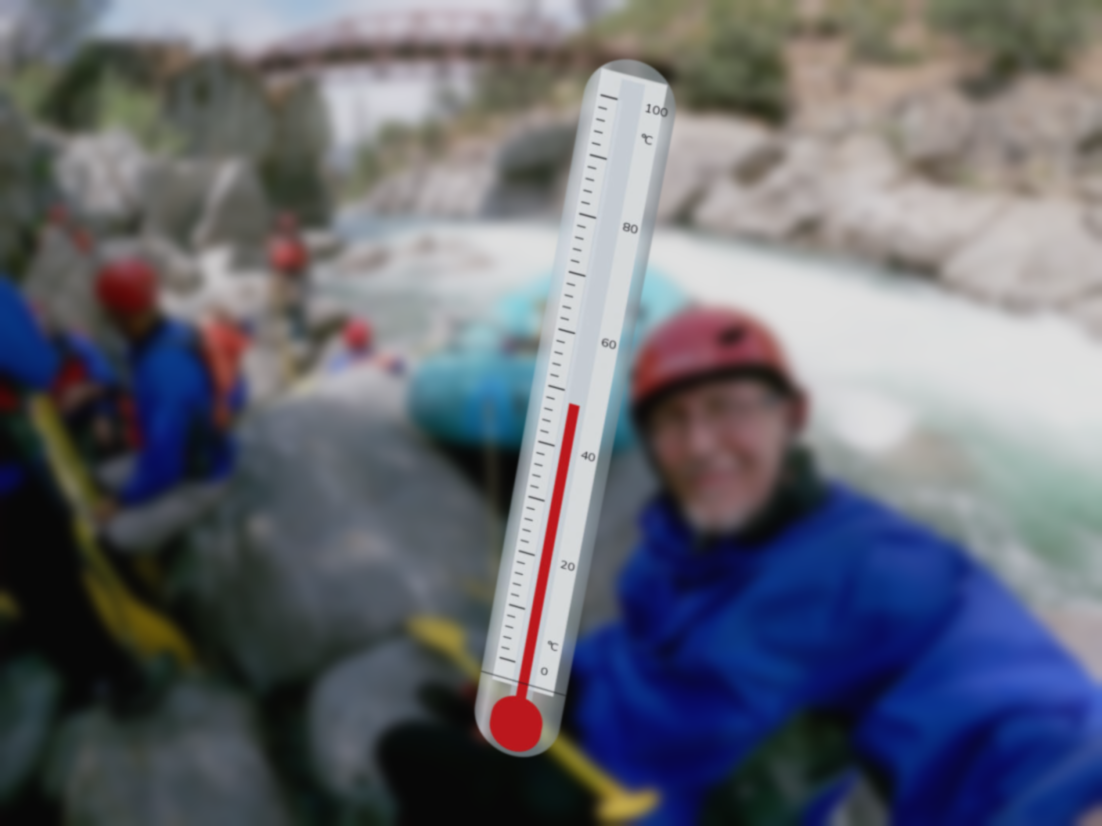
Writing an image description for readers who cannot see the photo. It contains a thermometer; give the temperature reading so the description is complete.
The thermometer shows 48 °C
